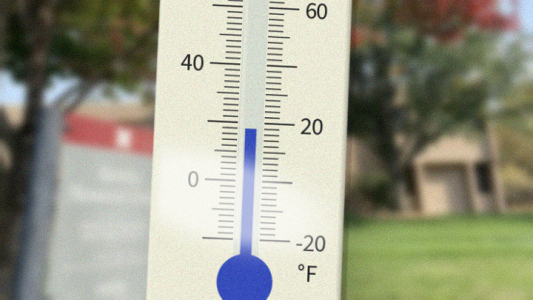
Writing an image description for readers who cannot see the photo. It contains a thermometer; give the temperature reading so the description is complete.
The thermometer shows 18 °F
